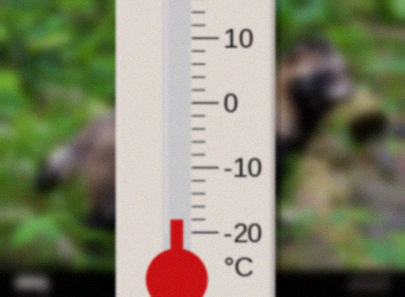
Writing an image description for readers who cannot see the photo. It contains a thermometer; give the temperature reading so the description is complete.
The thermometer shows -18 °C
